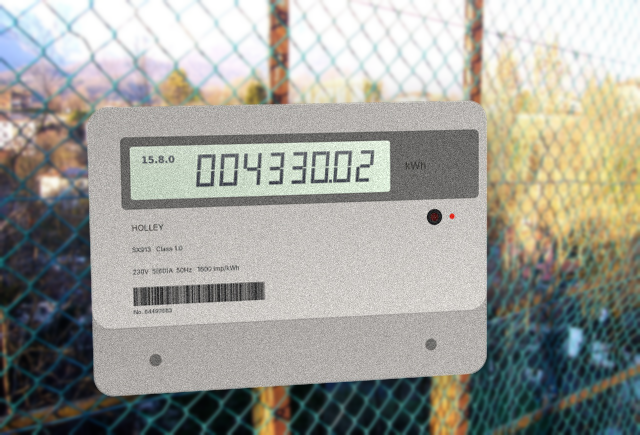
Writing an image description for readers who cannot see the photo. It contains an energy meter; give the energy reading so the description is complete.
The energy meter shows 4330.02 kWh
